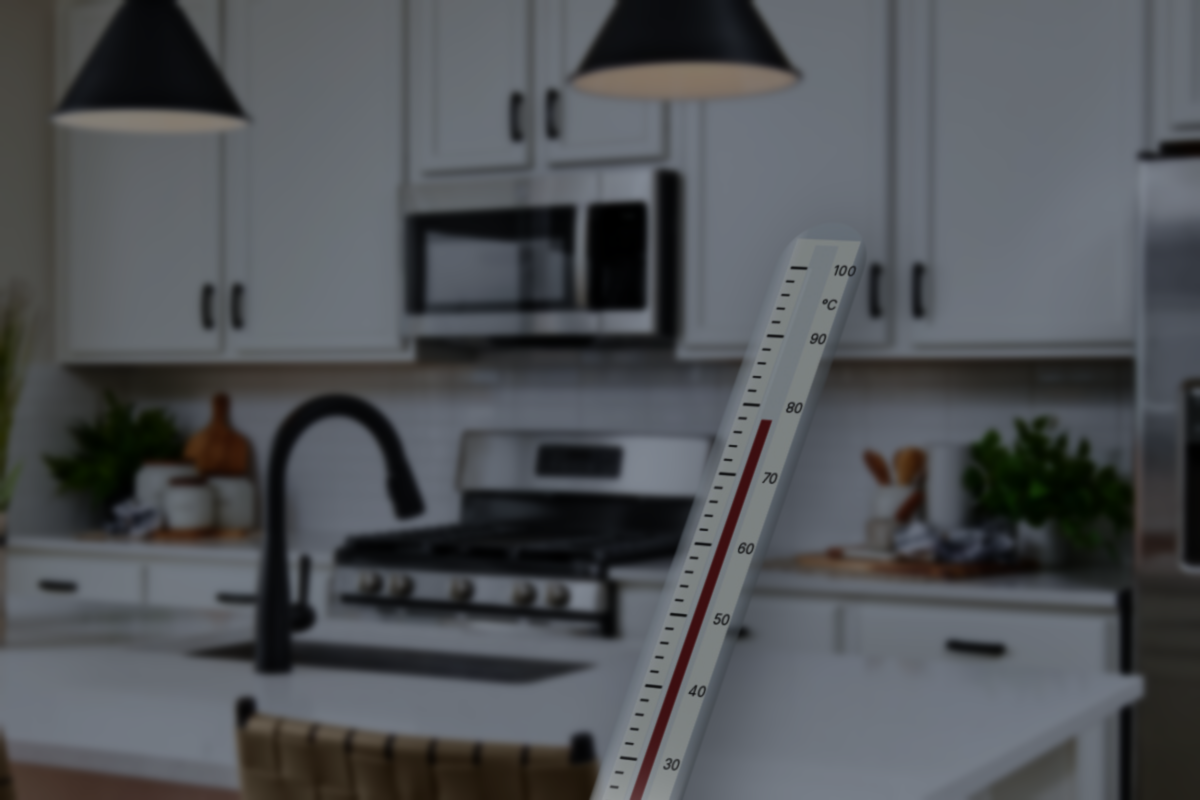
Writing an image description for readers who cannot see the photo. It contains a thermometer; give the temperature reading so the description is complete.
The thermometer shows 78 °C
